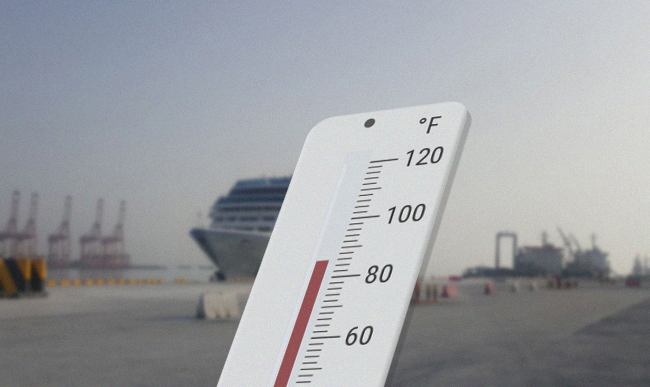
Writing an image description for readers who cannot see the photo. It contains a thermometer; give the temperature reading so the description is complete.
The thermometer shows 86 °F
